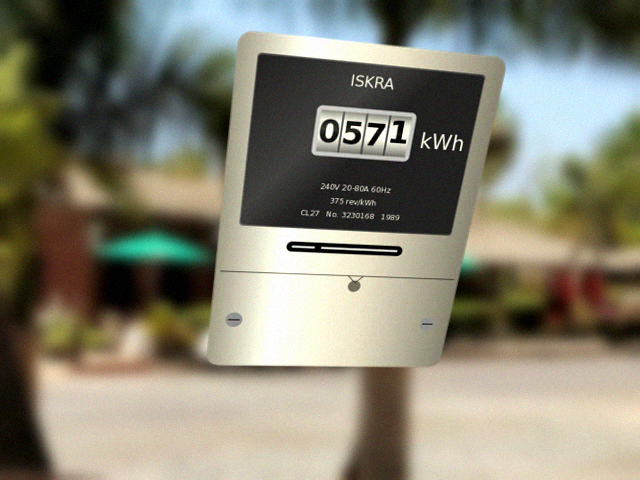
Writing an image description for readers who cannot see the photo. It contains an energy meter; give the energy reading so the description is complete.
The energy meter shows 571 kWh
